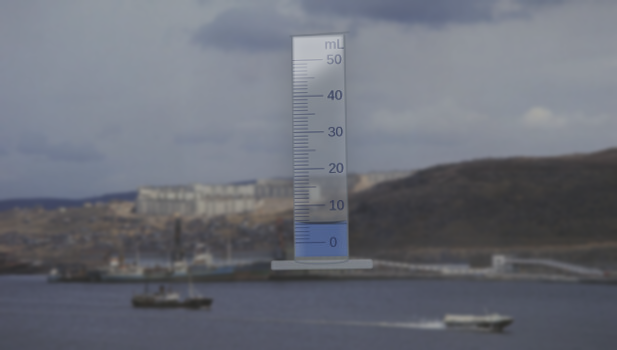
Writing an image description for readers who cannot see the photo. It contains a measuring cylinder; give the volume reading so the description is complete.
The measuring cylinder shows 5 mL
